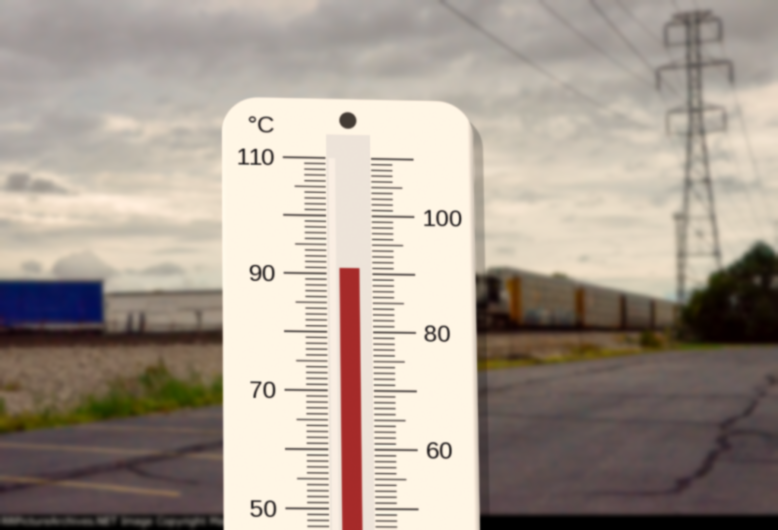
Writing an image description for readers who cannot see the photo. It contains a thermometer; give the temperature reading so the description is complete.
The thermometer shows 91 °C
